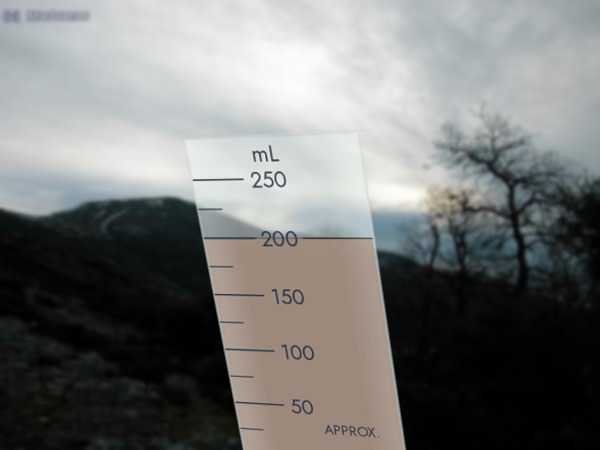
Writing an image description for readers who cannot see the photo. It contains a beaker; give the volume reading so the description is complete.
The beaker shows 200 mL
